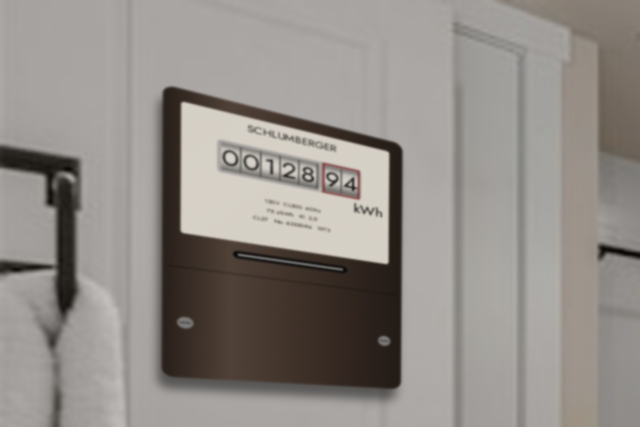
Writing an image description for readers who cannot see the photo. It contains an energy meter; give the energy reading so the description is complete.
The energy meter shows 128.94 kWh
